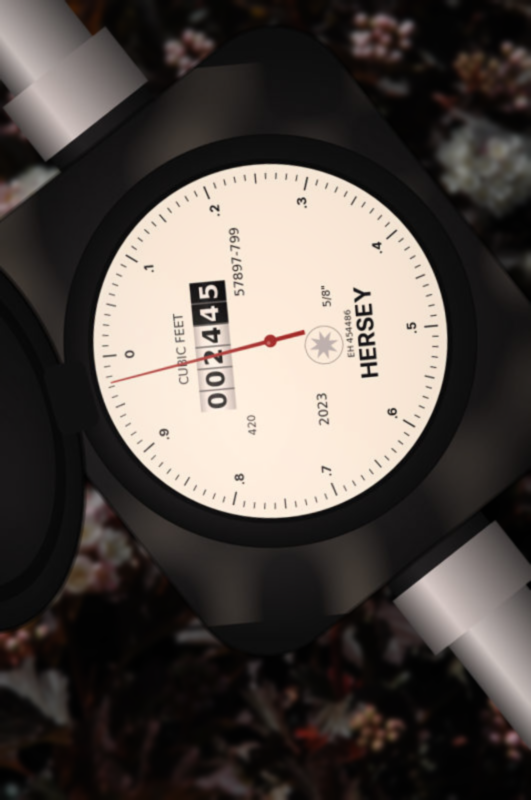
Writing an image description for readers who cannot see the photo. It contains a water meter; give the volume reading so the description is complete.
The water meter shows 2444.97 ft³
